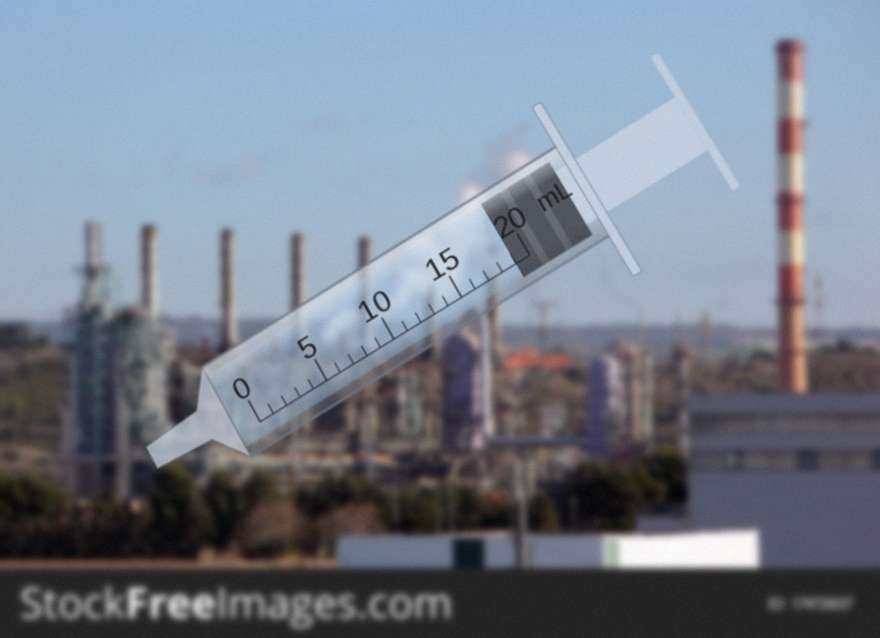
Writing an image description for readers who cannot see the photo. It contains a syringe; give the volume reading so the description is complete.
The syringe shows 19 mL
